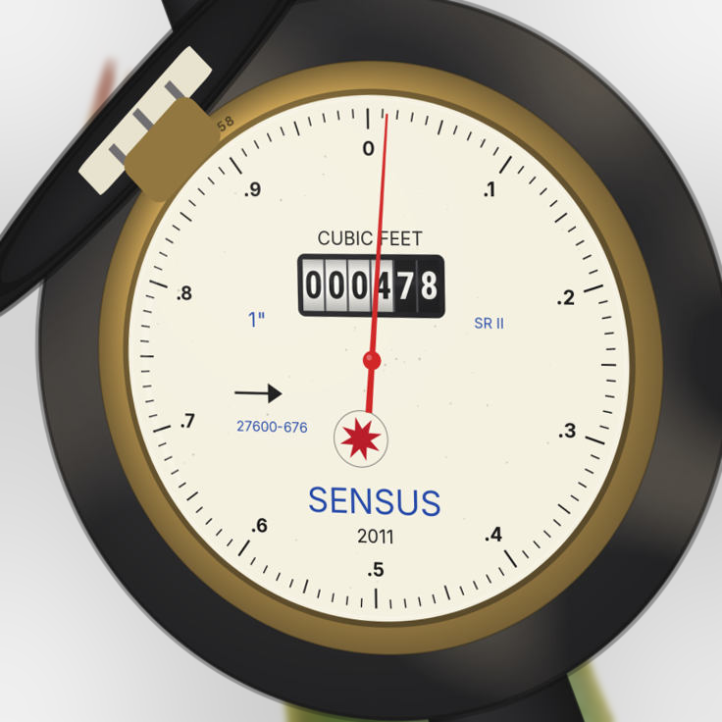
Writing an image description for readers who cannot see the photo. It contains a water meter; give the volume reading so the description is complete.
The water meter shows 478.01 ft³
